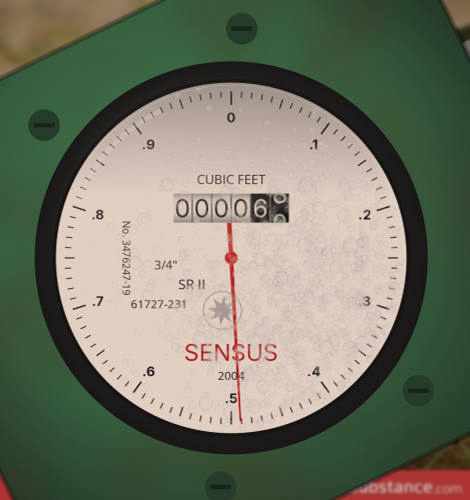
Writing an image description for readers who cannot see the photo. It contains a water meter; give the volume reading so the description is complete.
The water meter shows 68.49 ft³
